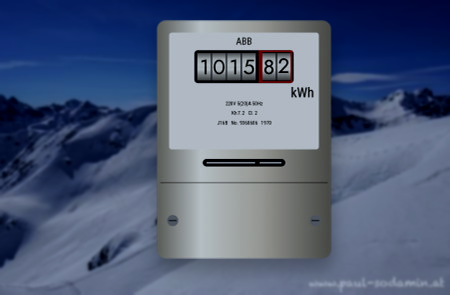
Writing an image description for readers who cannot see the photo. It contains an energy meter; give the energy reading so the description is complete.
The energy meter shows 1015.82 kWh
